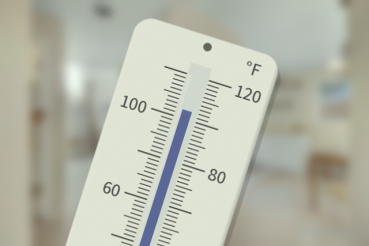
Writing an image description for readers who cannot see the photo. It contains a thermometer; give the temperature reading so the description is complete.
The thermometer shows 104 °F
